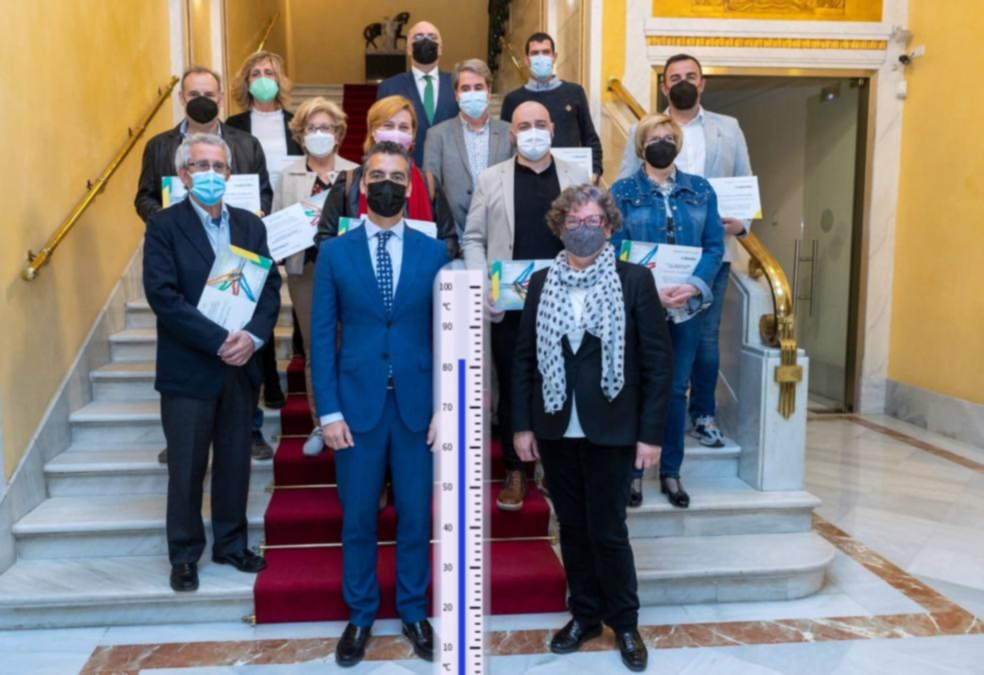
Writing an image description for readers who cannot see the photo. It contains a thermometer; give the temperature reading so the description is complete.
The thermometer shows 82 °C
